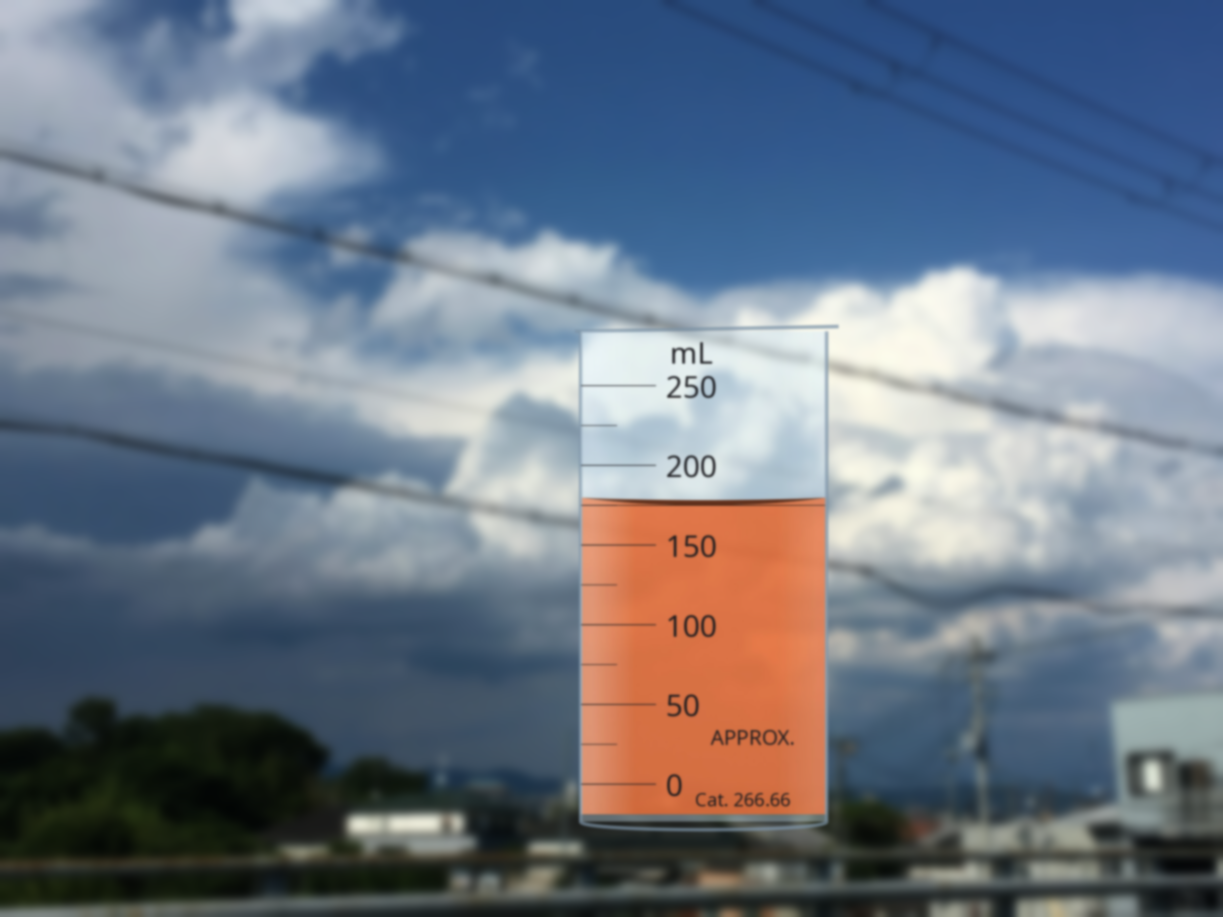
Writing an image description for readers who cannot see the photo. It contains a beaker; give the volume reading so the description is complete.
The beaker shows 175 mL
